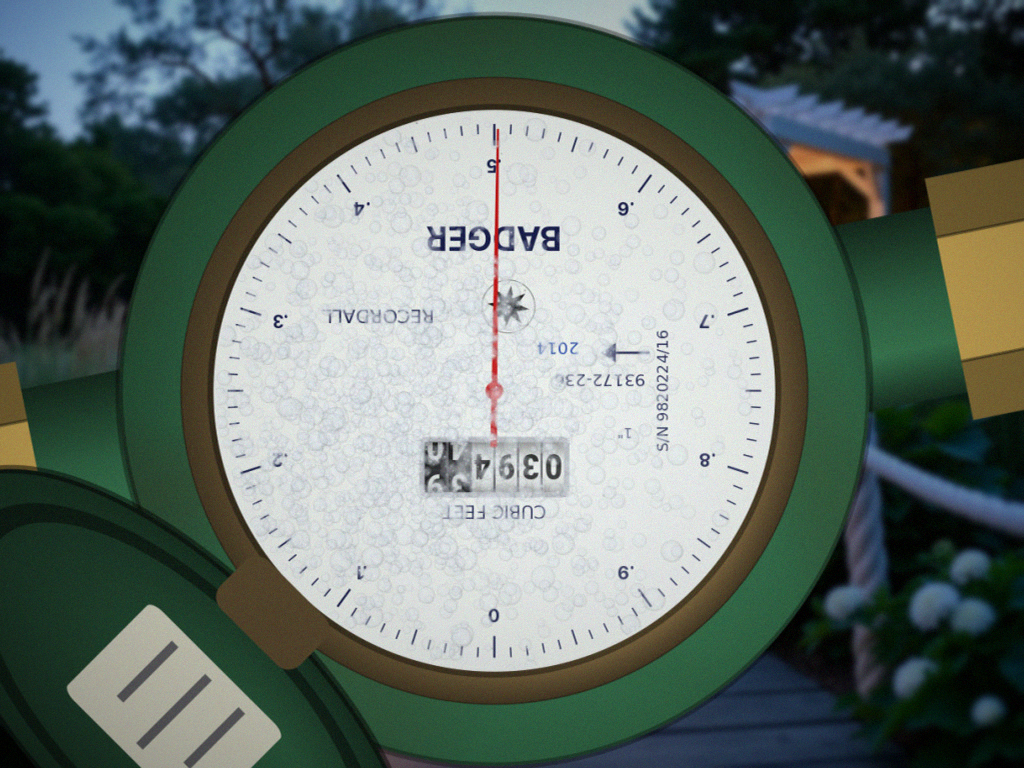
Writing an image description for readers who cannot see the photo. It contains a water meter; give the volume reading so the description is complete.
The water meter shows 39439.50 ft³
